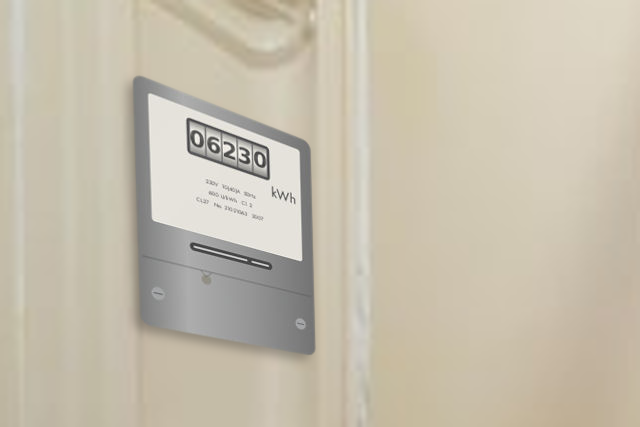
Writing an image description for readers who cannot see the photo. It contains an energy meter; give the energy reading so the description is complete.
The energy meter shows 6230 kWh
